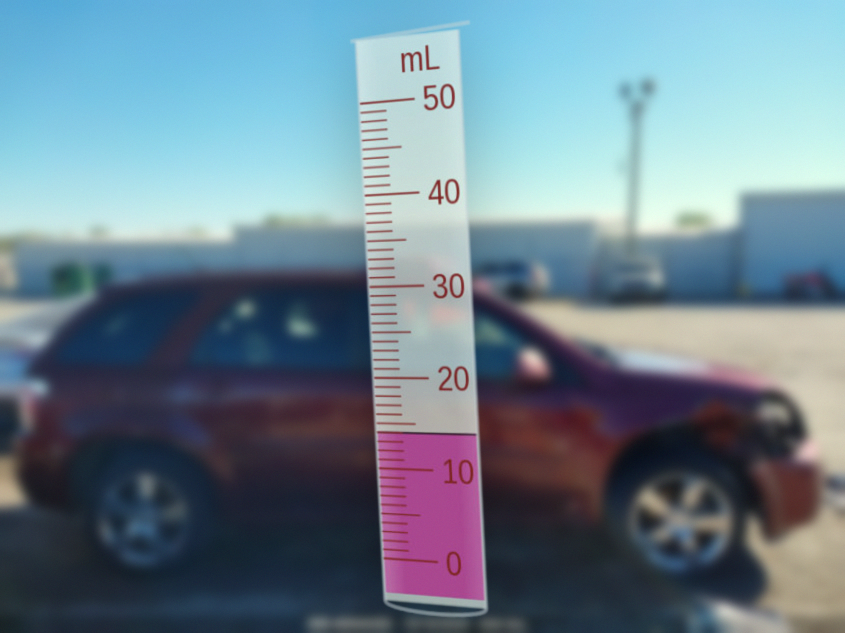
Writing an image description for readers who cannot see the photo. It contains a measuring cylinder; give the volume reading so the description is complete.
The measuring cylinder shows 14 mL
